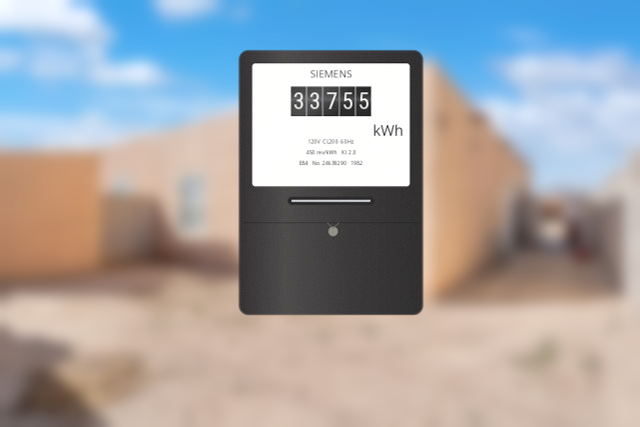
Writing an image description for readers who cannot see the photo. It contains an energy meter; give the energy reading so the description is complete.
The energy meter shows 33755 kWh
